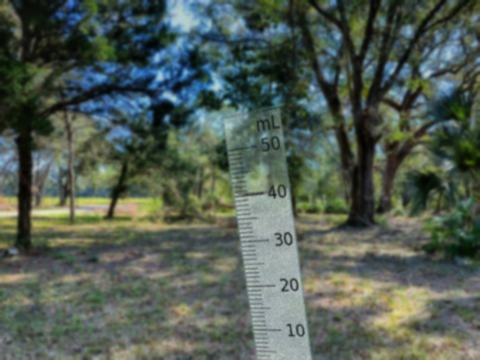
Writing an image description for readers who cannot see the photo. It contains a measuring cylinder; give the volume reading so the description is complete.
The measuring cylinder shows 40 mL
